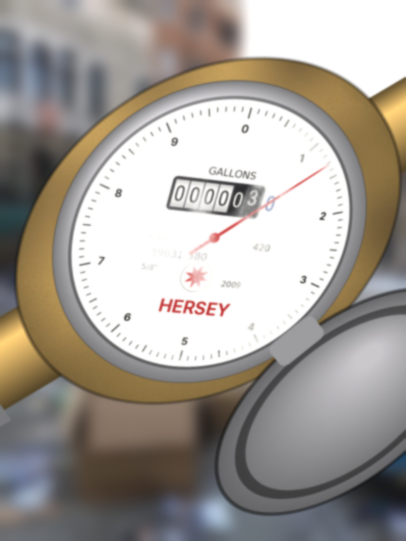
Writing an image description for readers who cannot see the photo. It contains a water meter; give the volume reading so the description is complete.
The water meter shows 31.3 gal
